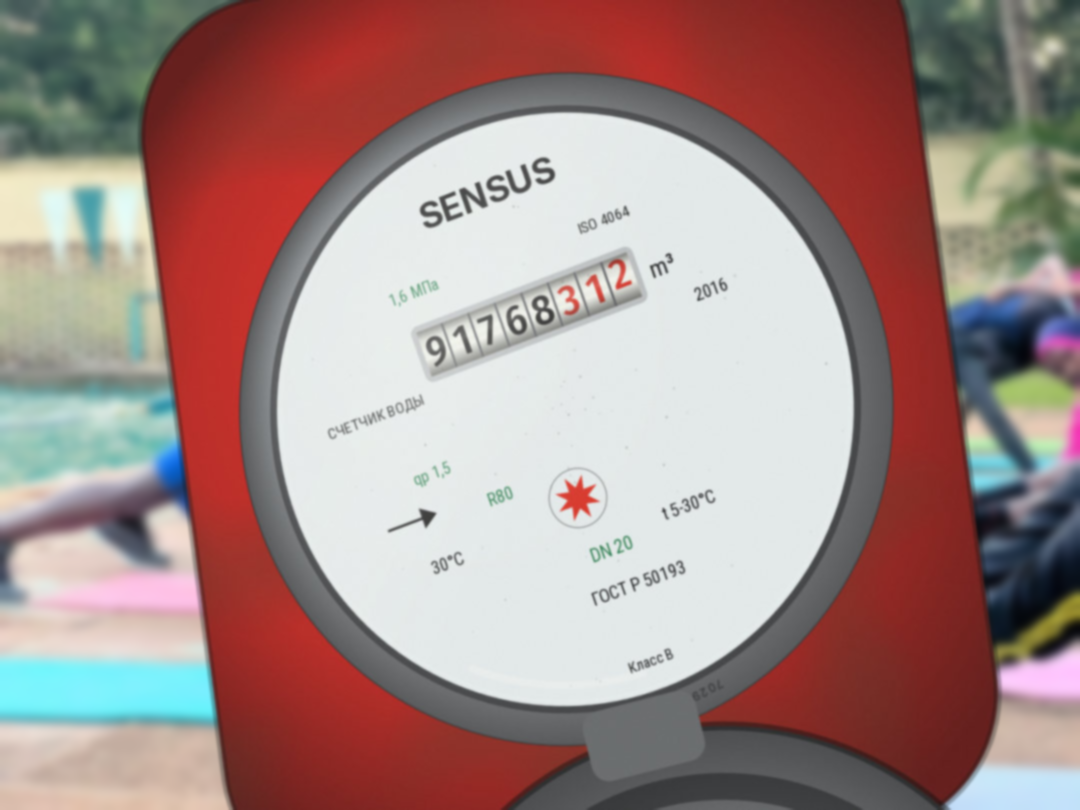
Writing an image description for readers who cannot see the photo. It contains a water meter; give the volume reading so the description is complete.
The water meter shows 91768.312 m³
